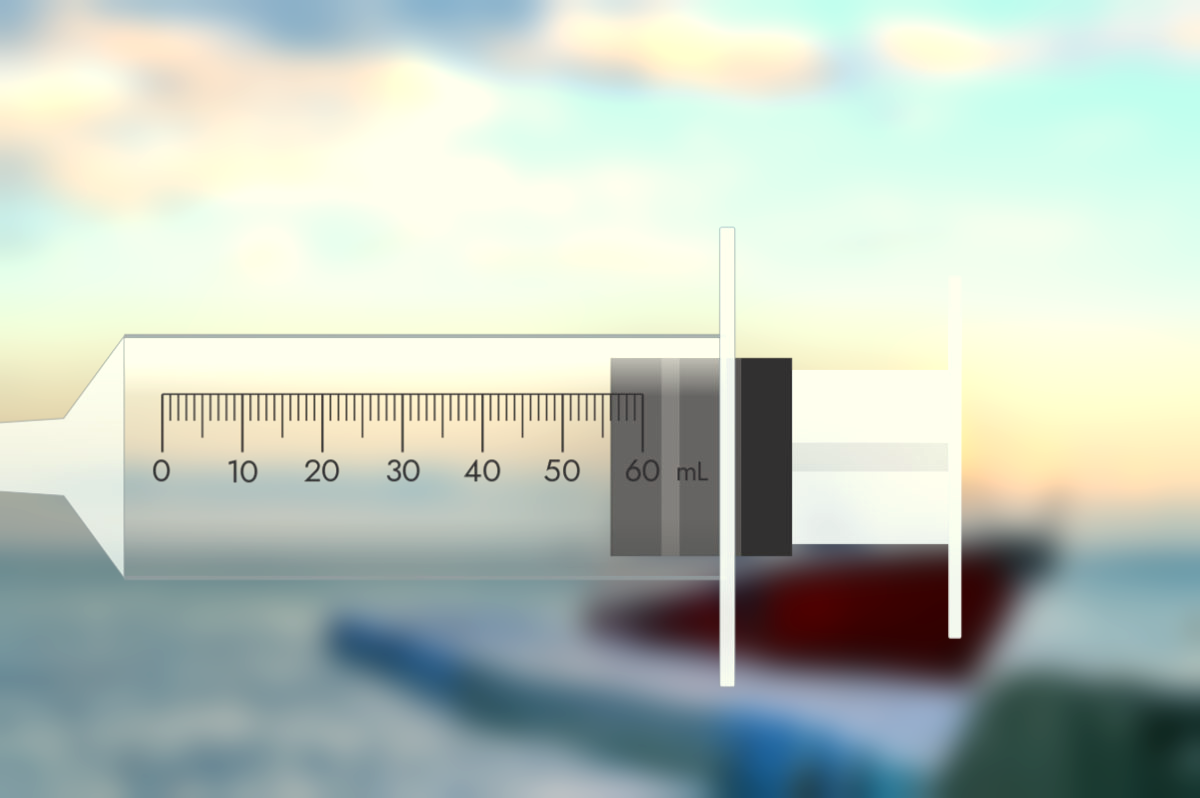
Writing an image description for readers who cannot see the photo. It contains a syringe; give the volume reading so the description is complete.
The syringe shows 56 mL
